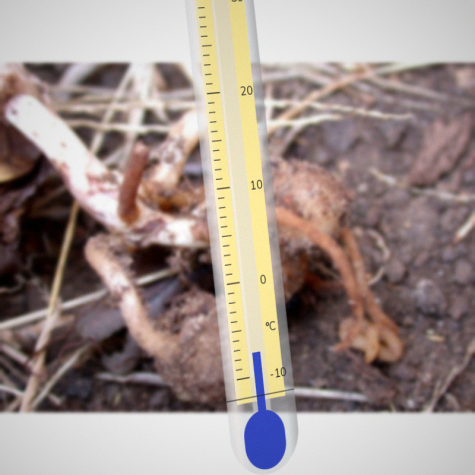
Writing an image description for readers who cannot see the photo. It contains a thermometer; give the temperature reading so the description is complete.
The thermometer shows -7.5 °C
